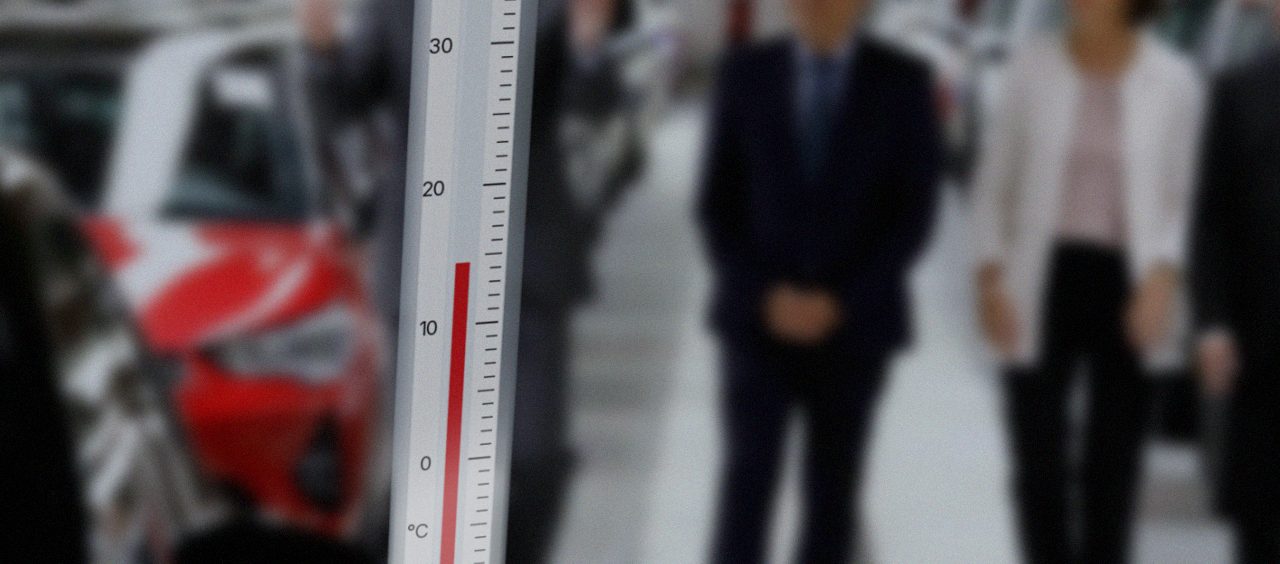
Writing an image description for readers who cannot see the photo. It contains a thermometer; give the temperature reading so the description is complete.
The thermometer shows 14.5 °C
